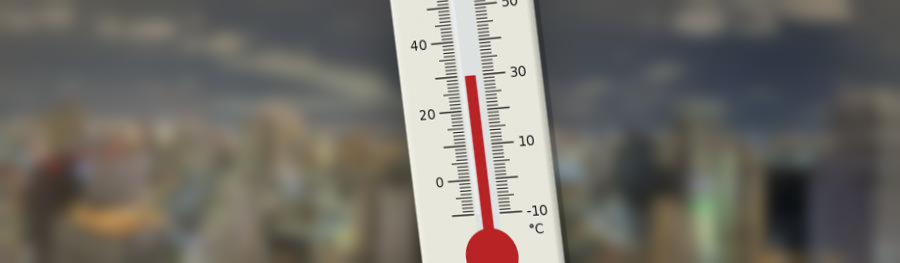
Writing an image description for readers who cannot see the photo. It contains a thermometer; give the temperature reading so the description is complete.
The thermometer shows 30 °C
